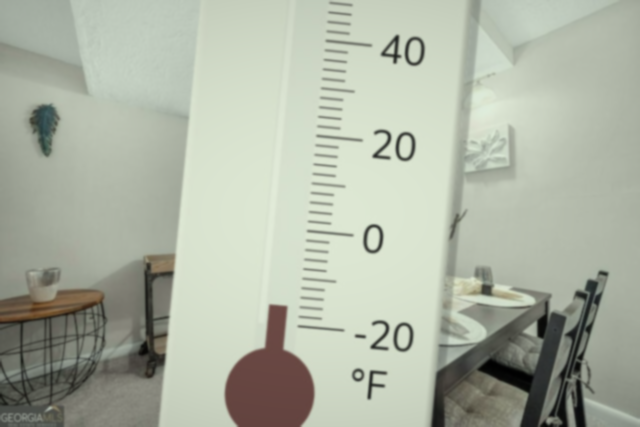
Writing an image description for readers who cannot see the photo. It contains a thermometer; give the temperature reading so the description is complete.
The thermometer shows -16 °F
